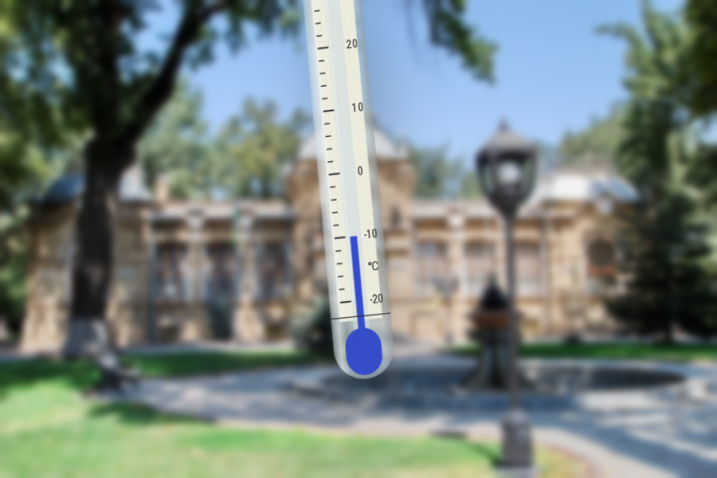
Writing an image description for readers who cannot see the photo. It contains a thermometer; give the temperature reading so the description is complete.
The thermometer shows -10 °C
